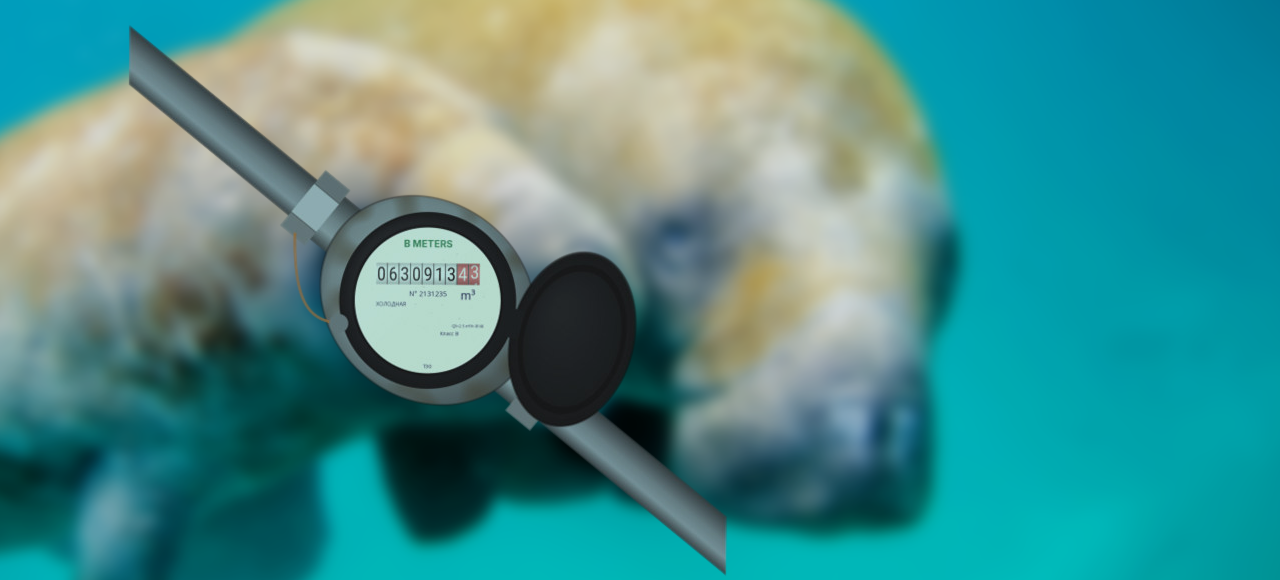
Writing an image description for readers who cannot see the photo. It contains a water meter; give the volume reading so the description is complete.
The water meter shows 630913.43 m³
